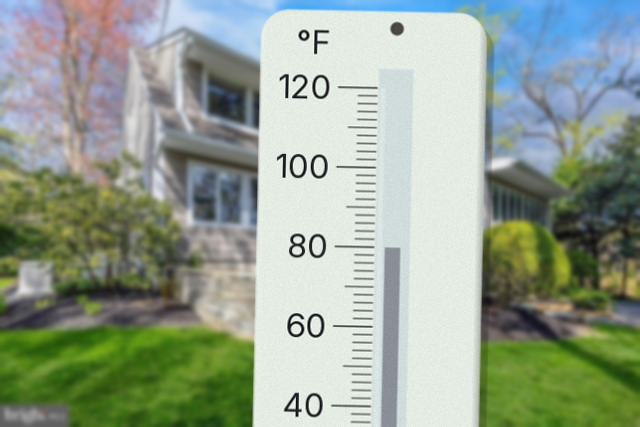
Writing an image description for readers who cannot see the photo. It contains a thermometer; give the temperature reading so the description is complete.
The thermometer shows 80 °F
